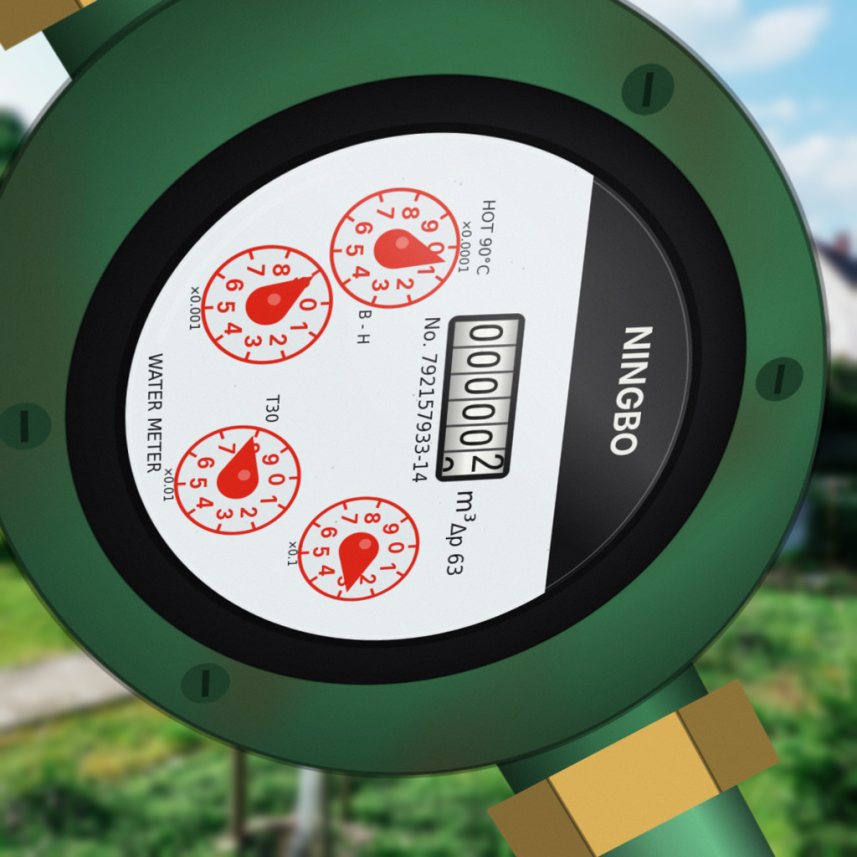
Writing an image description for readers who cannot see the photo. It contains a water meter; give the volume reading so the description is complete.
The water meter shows 2.2790 m³
